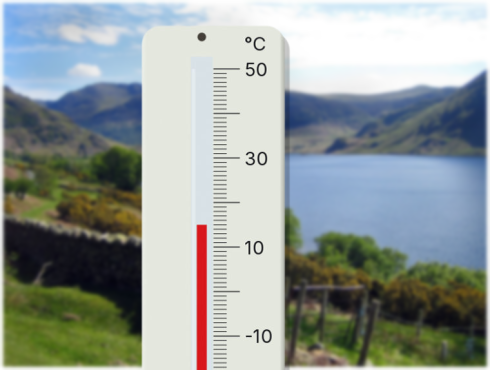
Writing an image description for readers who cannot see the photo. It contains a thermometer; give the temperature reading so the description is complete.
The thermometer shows 15 °C
